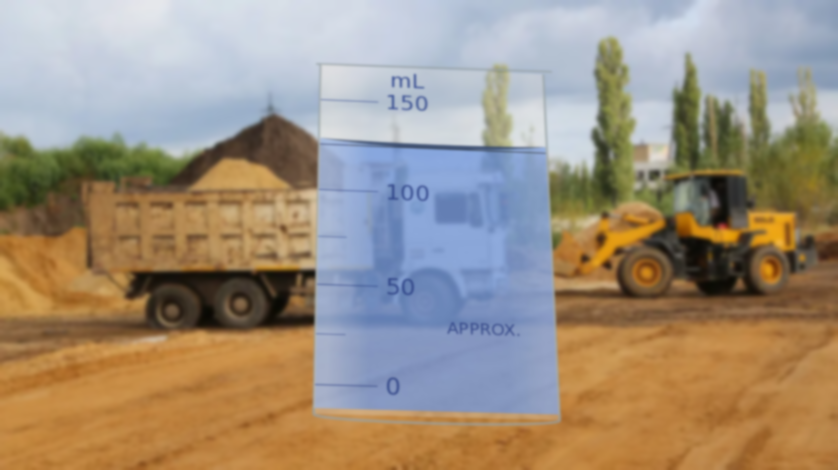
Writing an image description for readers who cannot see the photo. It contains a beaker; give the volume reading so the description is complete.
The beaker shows 125 mL
